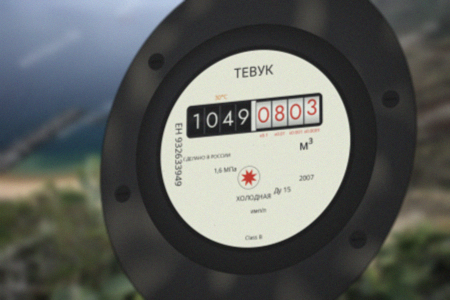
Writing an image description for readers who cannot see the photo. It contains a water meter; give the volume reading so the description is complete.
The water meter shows 1049.0803 m³
